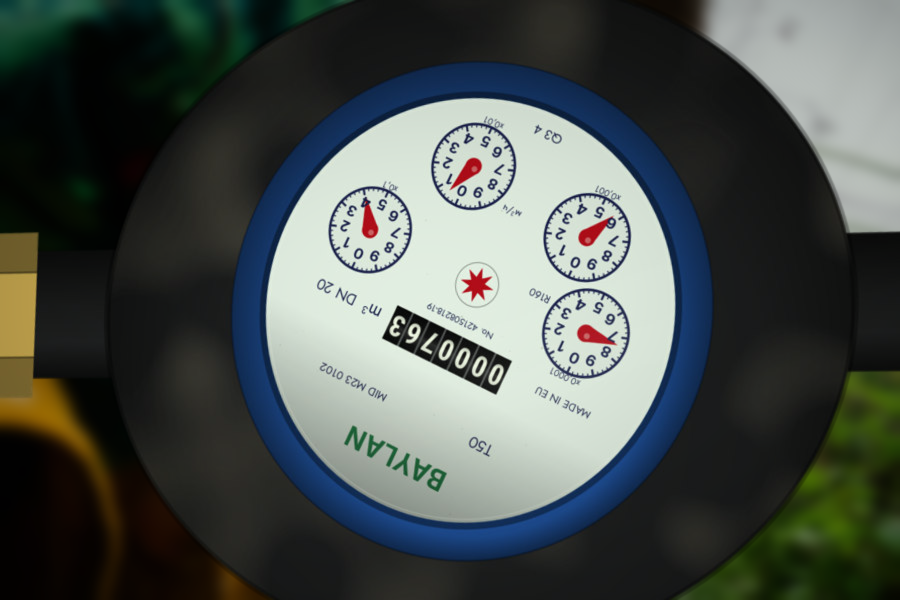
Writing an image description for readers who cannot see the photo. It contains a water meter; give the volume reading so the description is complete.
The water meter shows 763.4057 m³
